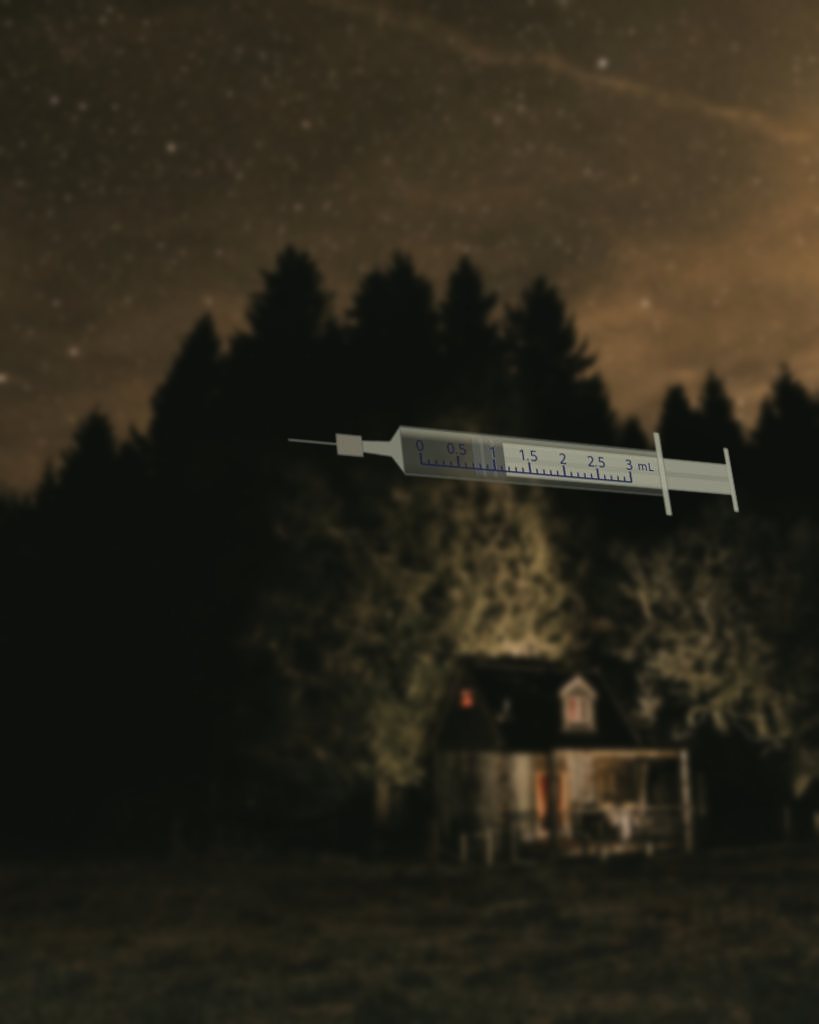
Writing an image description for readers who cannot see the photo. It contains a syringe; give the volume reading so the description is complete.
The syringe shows 0.7 mL
